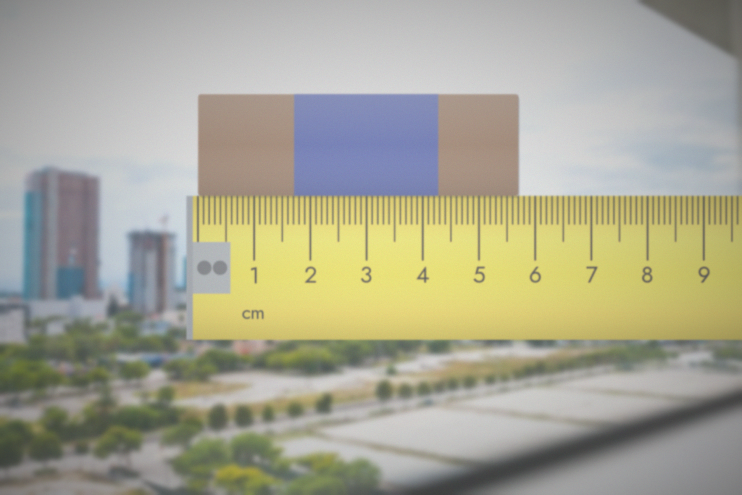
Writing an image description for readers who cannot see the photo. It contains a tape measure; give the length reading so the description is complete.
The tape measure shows 5.7 cm
